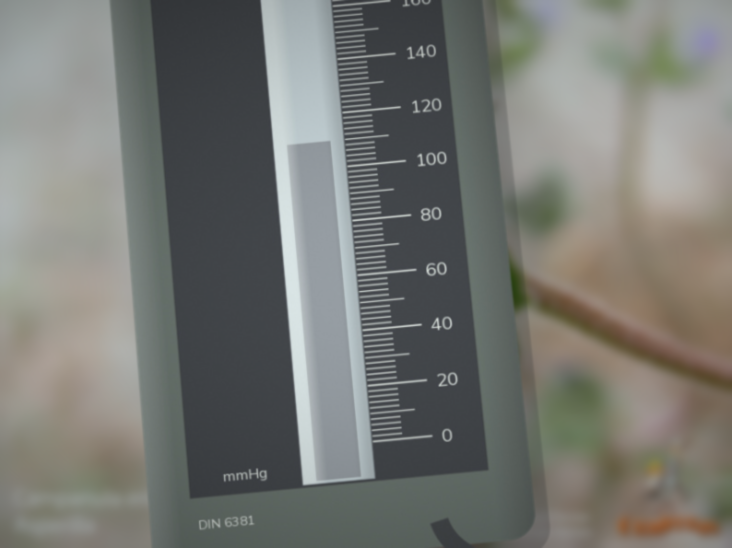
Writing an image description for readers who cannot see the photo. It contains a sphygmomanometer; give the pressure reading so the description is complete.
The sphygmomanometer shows 110 mmHg
